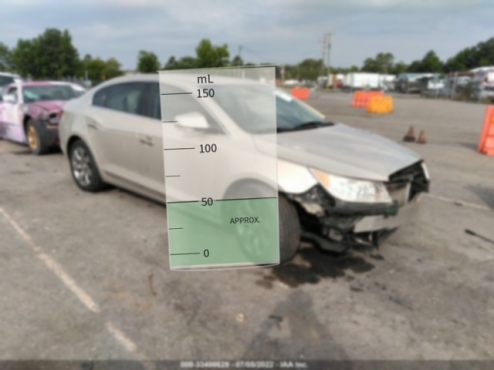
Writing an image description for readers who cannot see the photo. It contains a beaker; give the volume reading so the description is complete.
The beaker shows 50 mL
